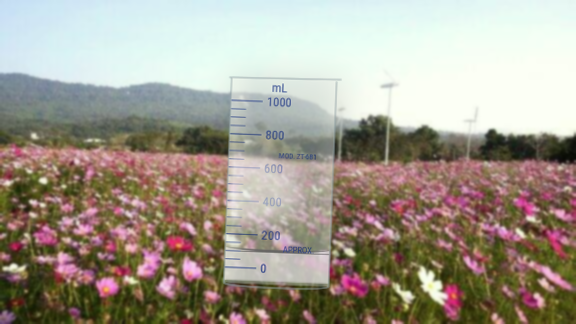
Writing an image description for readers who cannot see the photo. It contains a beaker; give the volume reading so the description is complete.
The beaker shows 100 mL
